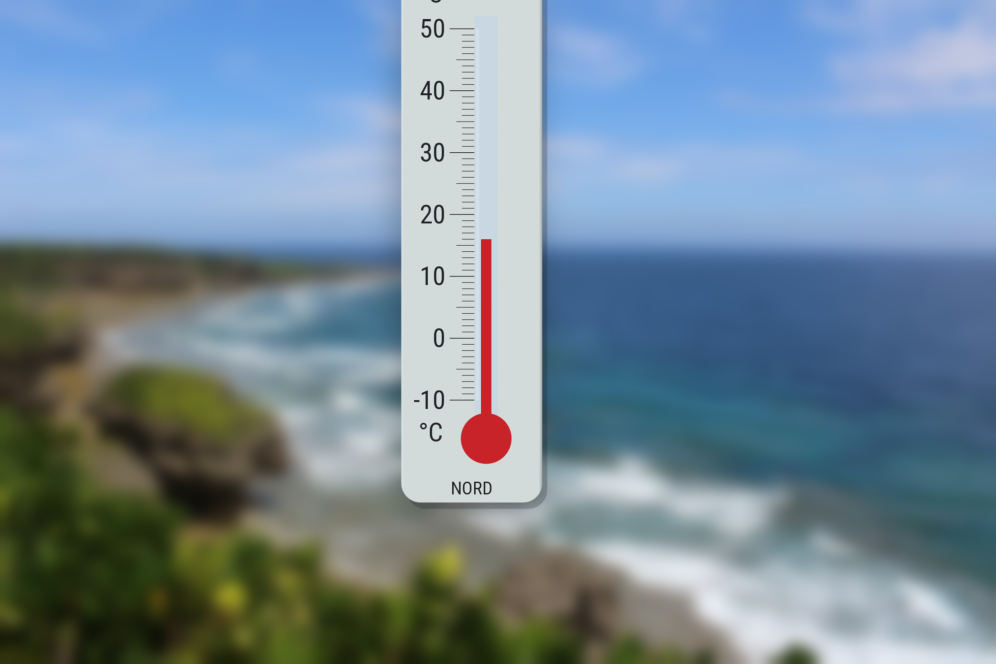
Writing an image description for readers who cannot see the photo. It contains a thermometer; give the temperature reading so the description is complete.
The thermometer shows 16 °C
